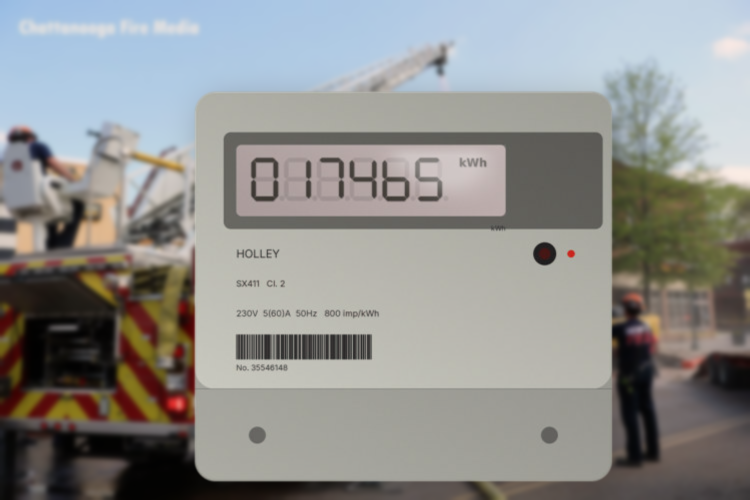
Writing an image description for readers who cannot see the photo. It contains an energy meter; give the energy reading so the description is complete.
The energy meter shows 17465 kWh
